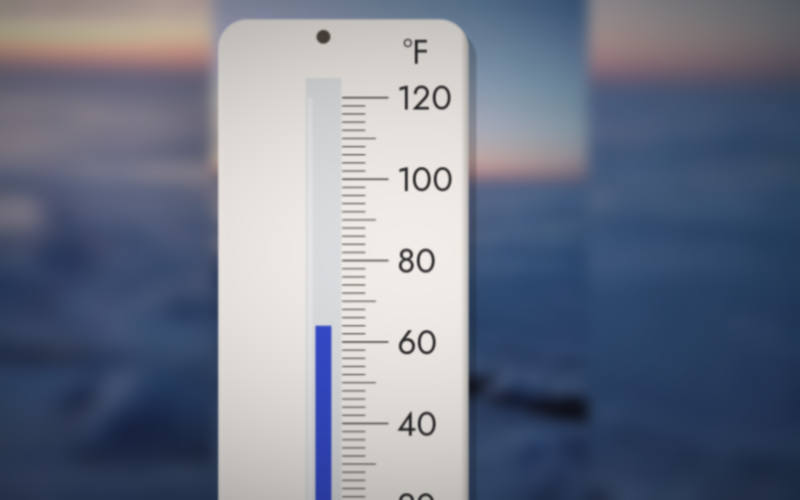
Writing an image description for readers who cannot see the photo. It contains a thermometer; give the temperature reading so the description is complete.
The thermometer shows 64 °F
